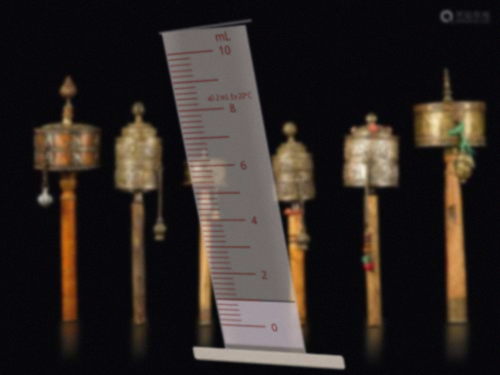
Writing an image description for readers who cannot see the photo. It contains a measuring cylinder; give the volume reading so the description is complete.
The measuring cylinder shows 1 mL
